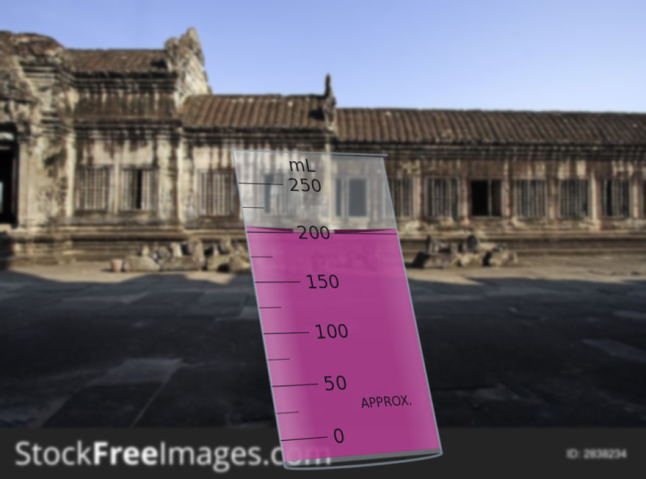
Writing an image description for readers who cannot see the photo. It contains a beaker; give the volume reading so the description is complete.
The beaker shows 200 mL
